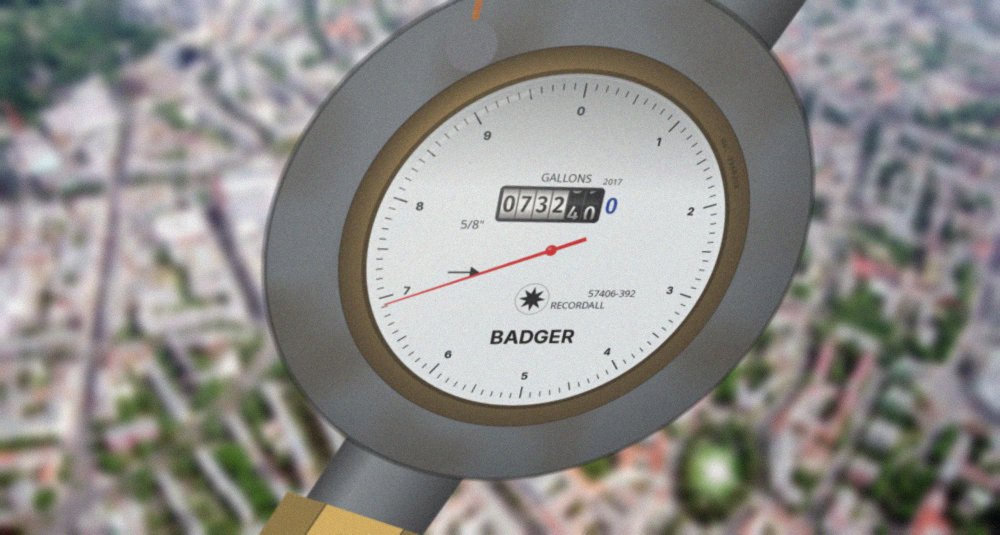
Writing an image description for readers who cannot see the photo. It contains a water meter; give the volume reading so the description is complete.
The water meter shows 732396.9 gal
